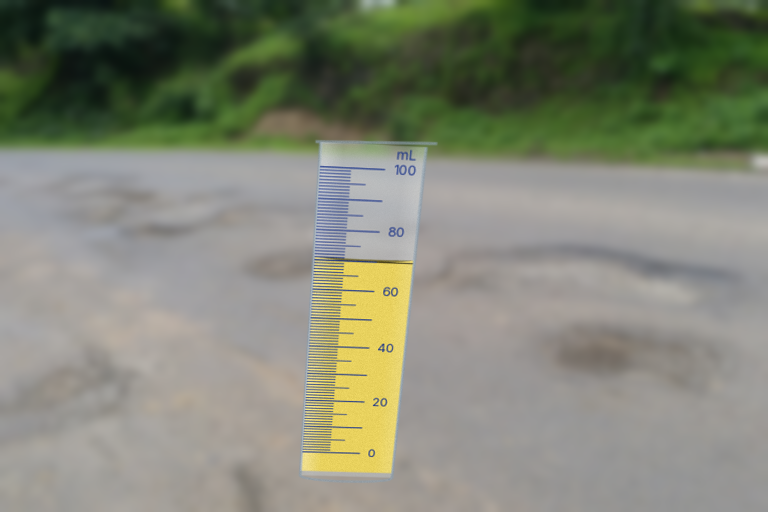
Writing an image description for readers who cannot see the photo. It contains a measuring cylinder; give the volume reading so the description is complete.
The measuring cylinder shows 70 mL
